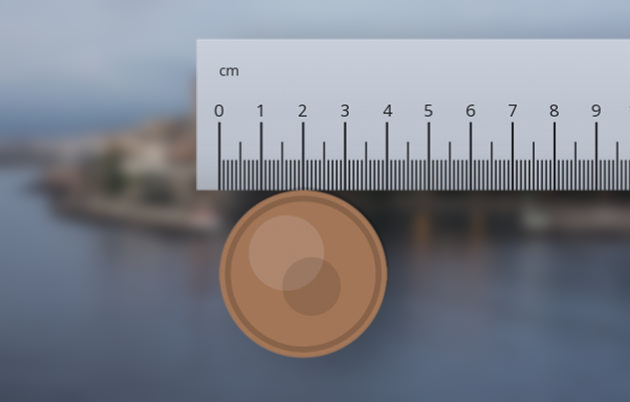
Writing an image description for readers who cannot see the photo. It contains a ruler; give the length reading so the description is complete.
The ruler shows 4 cm
